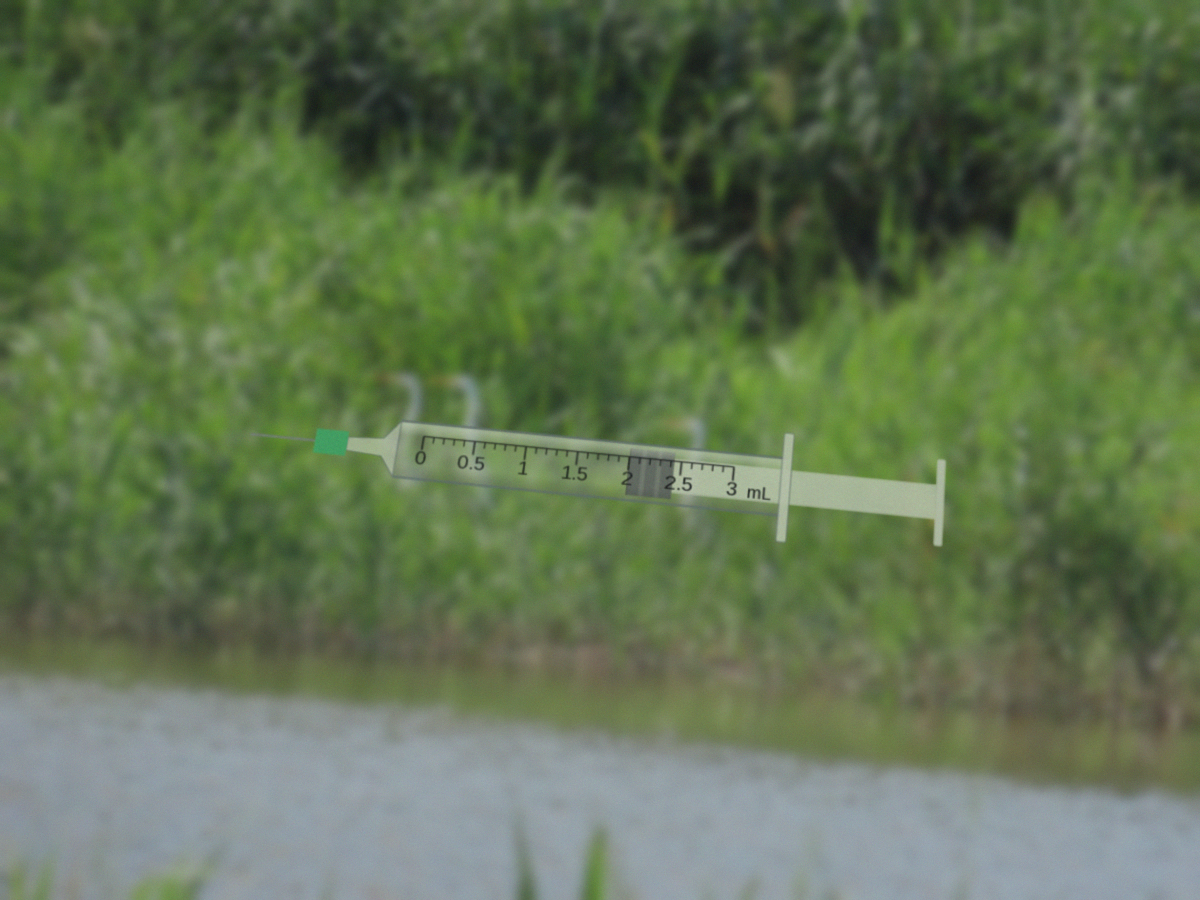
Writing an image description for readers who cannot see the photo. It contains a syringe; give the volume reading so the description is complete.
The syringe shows 2 mL
